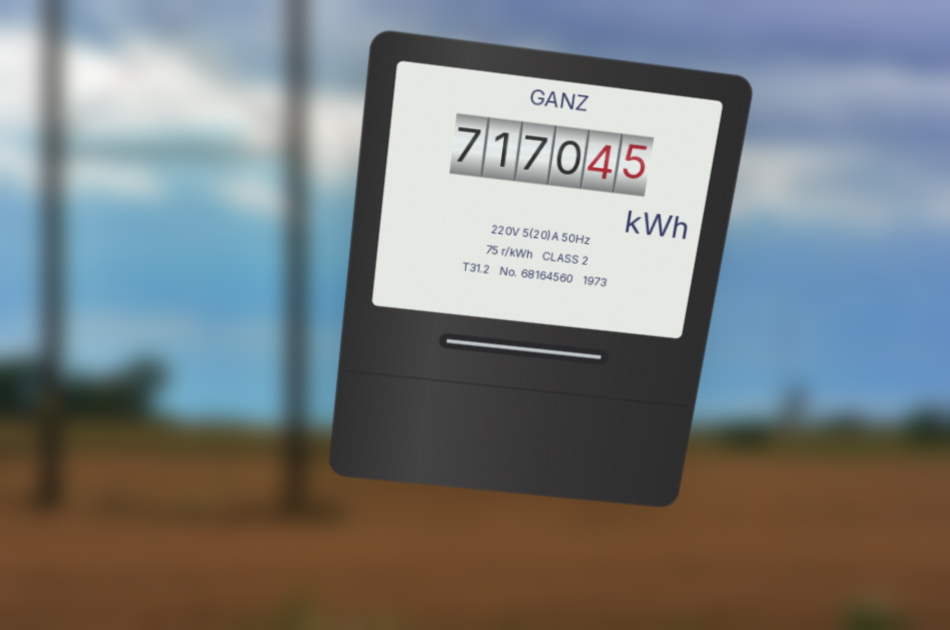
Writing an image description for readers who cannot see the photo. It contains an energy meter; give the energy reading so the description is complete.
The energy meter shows 7170.45 kWh
